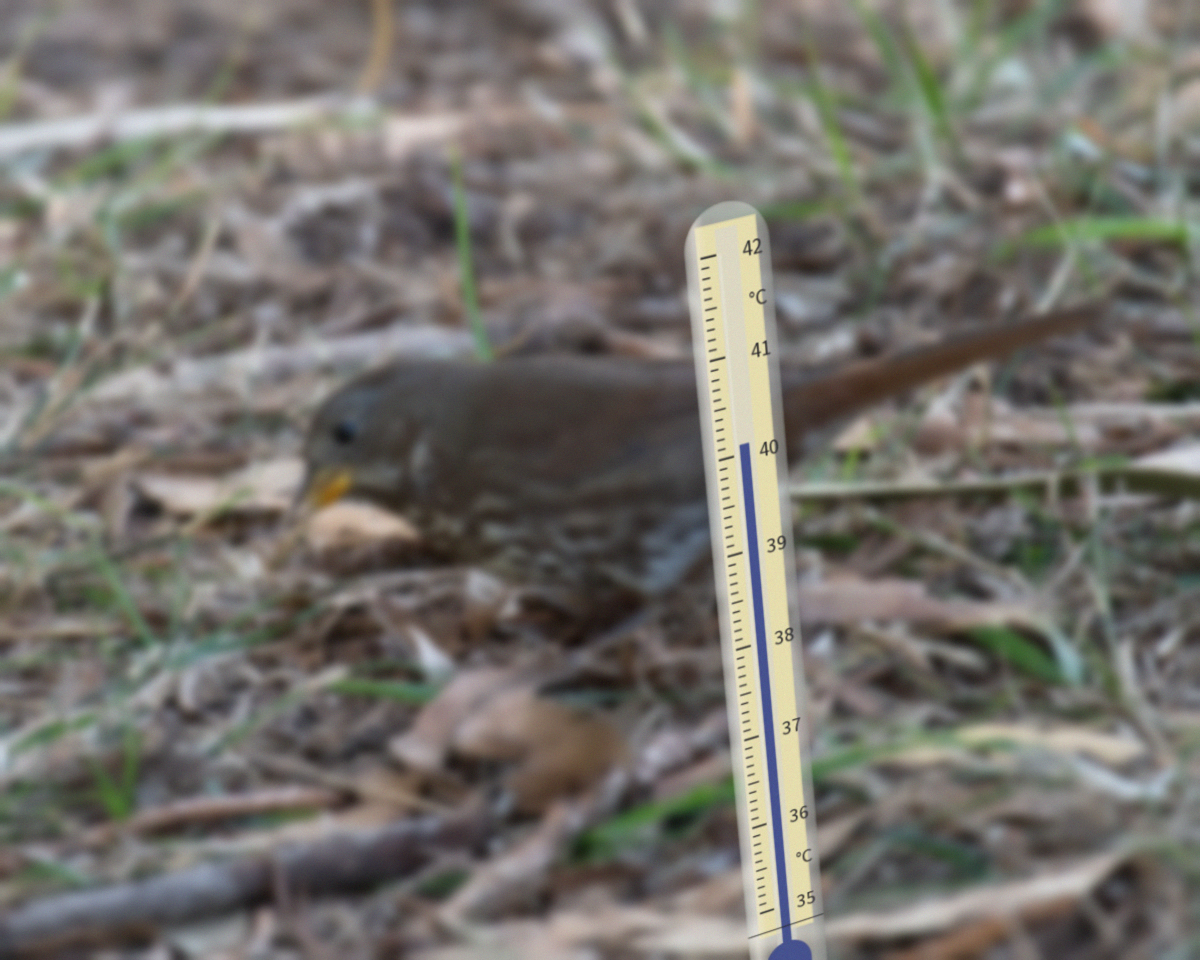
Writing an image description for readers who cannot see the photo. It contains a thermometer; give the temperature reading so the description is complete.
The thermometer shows 40.1 °C
